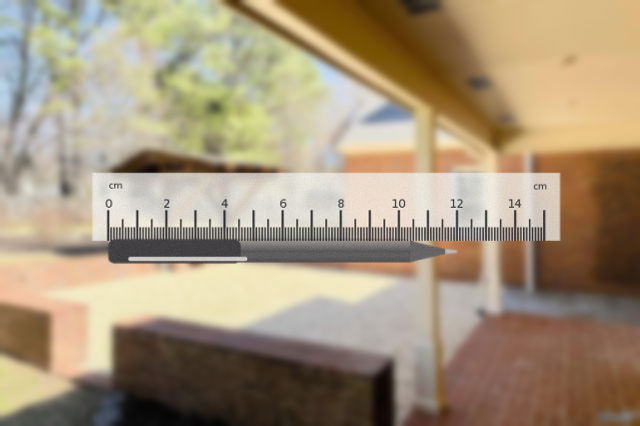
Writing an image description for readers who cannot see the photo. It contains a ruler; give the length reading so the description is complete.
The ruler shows 12 cm
